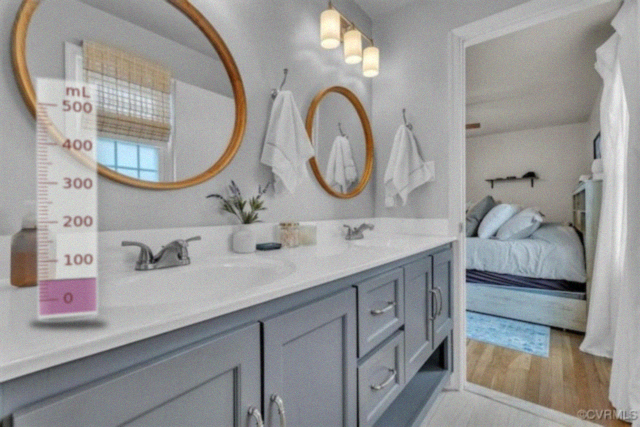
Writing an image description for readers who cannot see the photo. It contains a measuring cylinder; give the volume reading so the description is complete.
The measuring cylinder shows 50 mL
